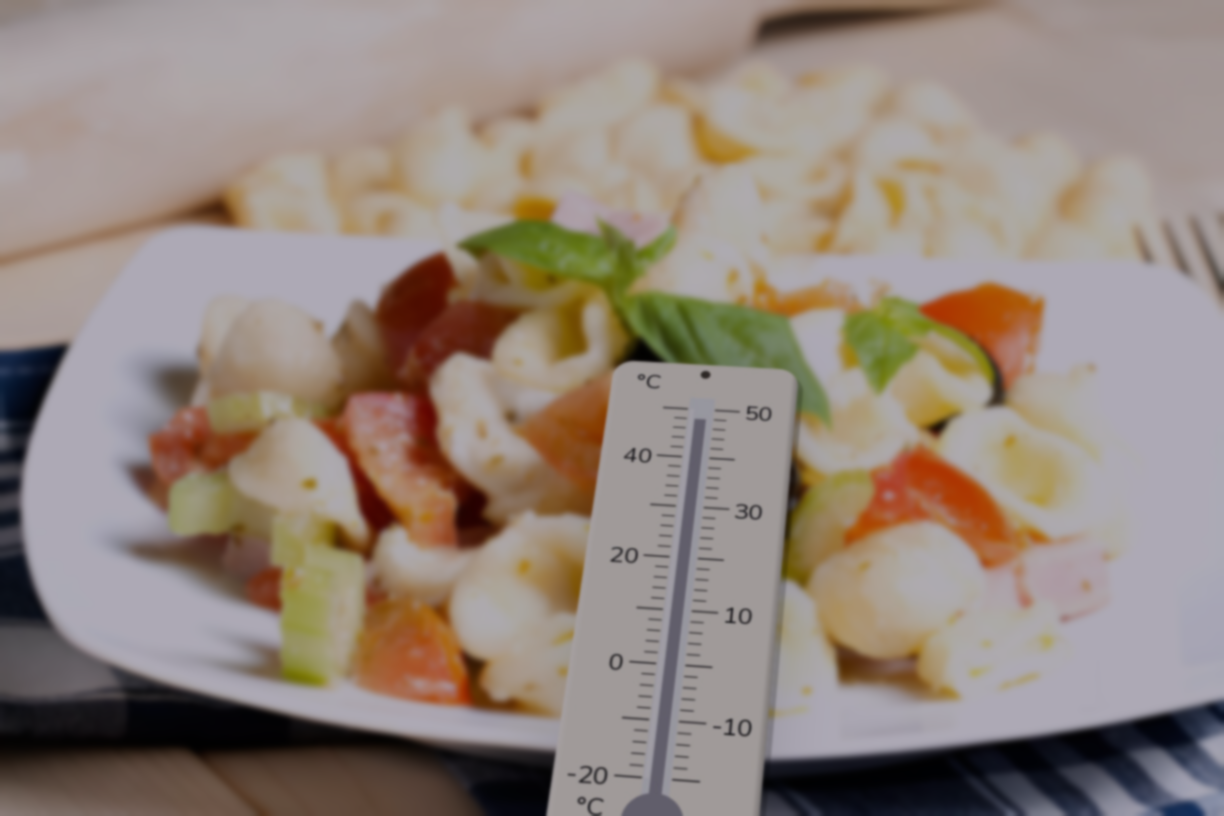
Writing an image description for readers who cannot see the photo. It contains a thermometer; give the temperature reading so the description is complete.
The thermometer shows 48 °C
